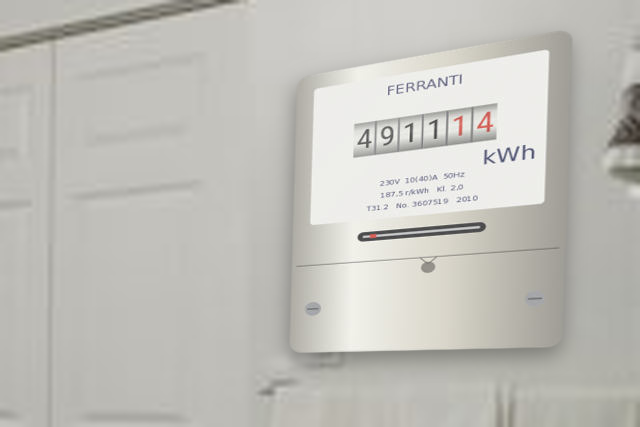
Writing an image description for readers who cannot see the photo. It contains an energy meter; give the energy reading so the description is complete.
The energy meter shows 4911.14 kWh
